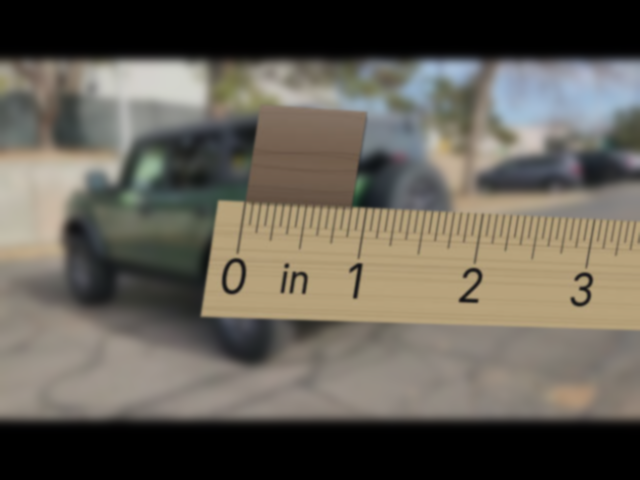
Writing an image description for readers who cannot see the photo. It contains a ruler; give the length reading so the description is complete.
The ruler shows 0.875 in
